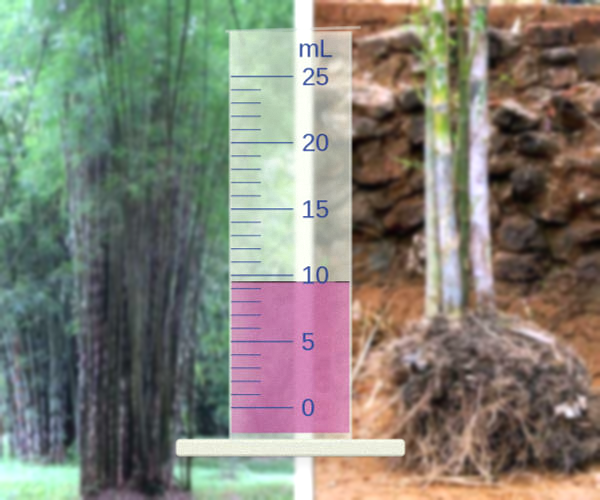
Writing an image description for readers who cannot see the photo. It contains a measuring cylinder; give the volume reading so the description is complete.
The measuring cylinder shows 9.5 mL
